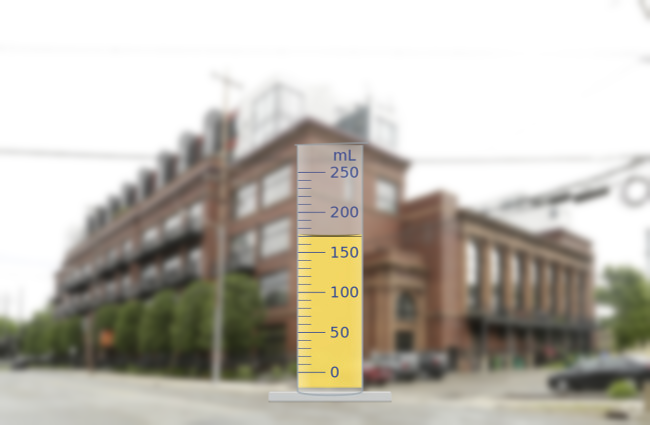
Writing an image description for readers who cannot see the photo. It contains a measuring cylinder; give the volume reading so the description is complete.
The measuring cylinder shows 170 mL
